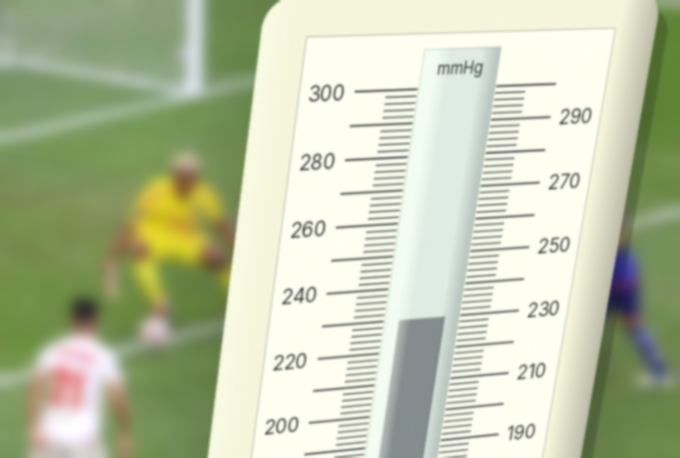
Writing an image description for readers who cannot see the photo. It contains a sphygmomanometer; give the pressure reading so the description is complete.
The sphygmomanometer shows 230 mmHg
